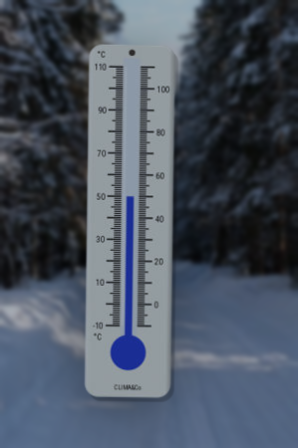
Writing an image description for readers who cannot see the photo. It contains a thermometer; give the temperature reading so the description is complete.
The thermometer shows 50 °C
